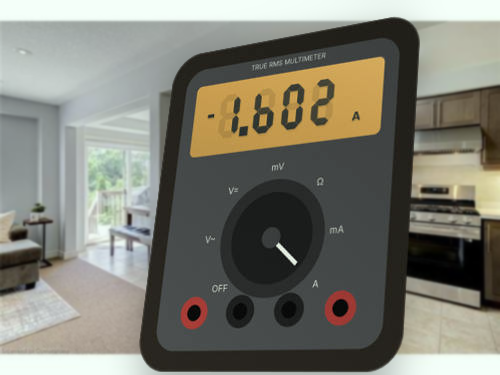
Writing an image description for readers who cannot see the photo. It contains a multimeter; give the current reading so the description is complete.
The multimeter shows -1.602 A
